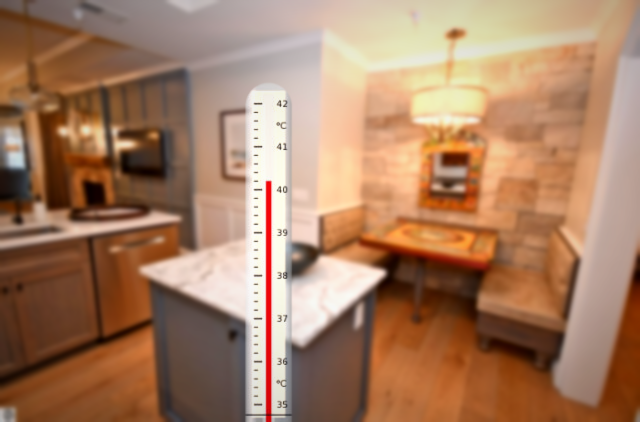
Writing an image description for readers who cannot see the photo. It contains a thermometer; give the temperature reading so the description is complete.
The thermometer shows 40.2 °C
